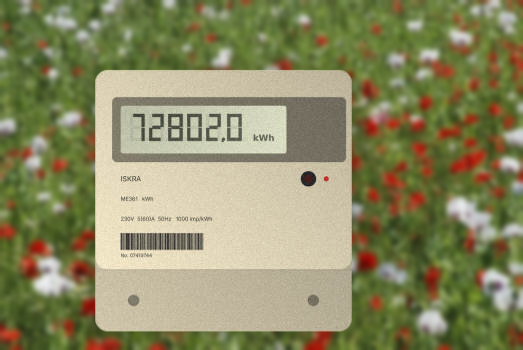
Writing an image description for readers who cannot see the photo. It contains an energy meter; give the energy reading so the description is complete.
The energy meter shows 72802.0 kWh
